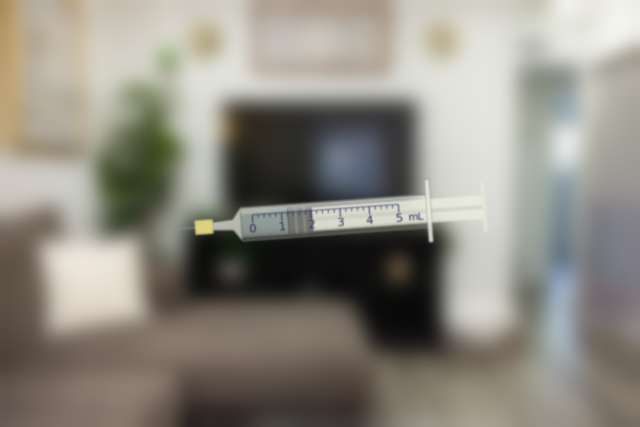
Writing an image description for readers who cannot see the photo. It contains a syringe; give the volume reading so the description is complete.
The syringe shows 1.2 mL
